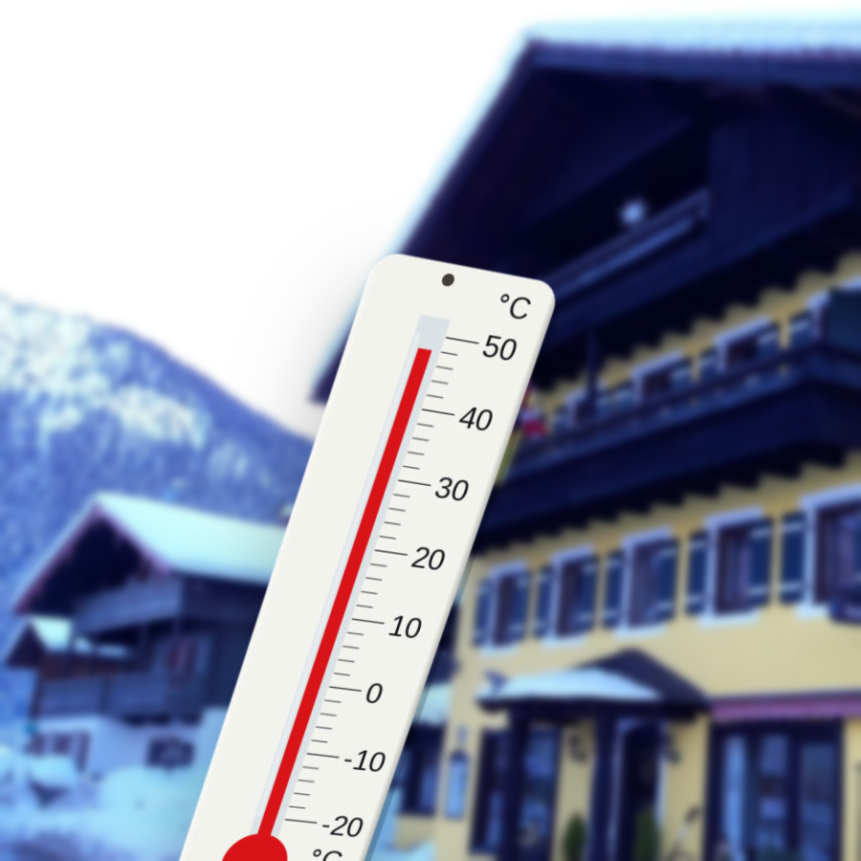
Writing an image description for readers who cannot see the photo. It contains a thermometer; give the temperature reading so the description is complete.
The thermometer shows 48 °C
